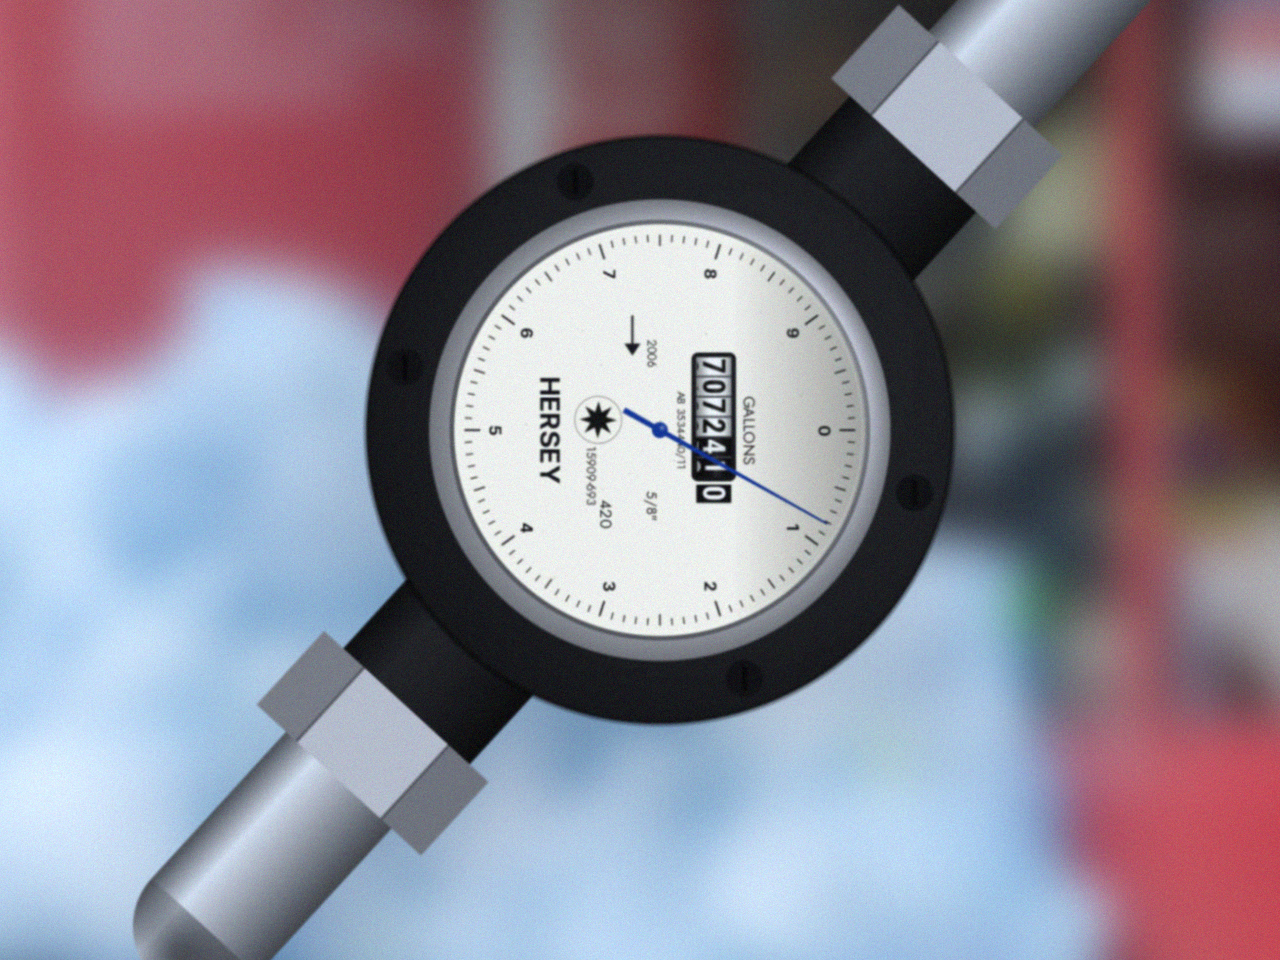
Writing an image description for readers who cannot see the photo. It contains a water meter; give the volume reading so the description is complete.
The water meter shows 7072410.8 gal
